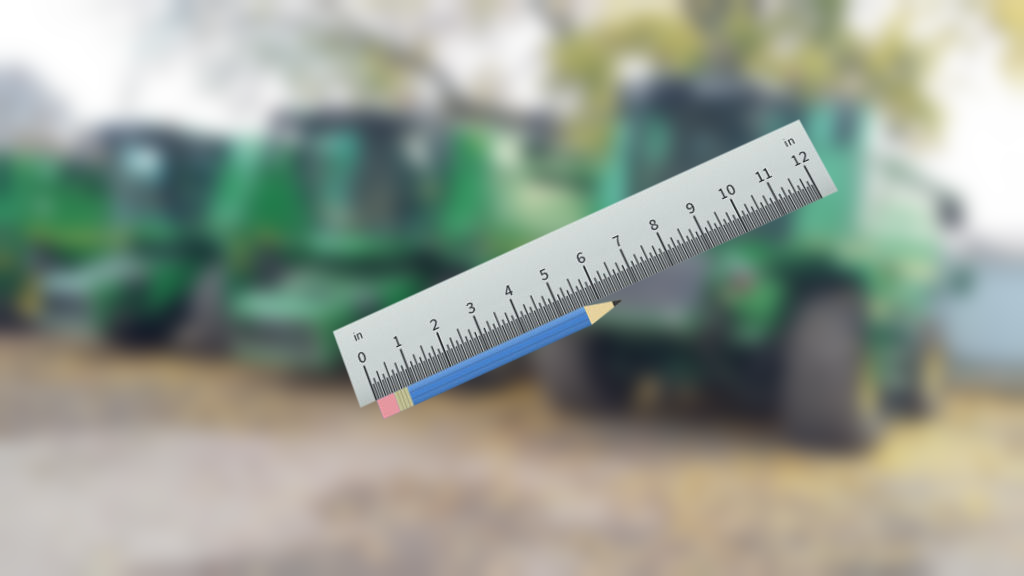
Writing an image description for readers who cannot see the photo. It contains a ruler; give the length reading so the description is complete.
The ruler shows 6.5 in
